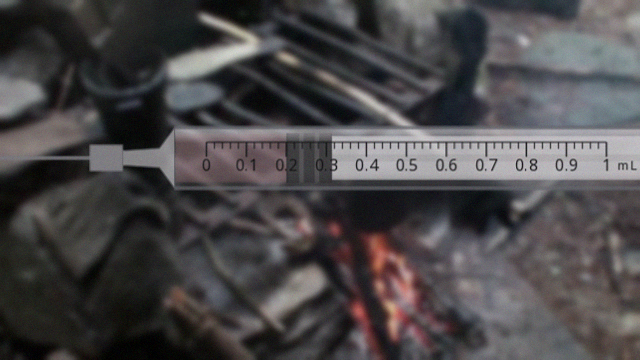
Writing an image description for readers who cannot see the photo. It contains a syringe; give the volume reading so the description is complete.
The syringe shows 0.2 mL
